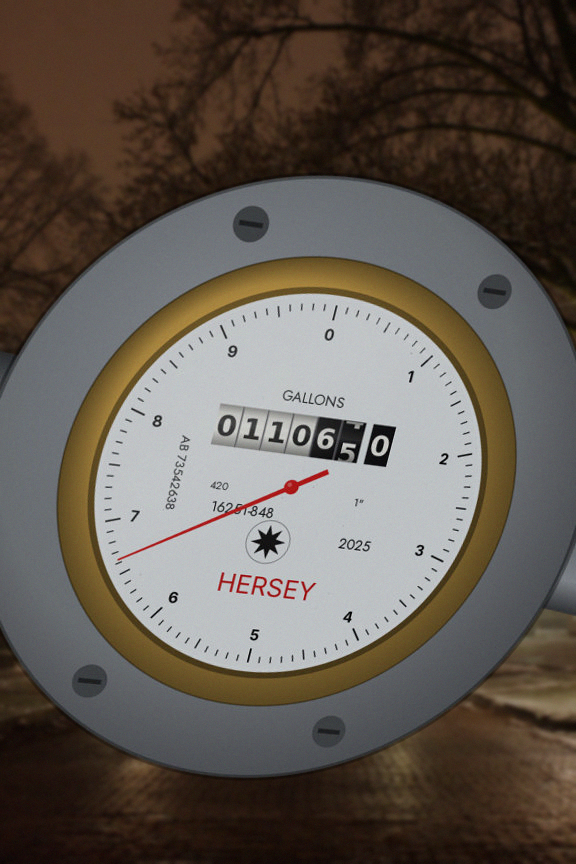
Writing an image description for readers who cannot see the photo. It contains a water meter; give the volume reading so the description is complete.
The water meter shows 110646.6 gal
